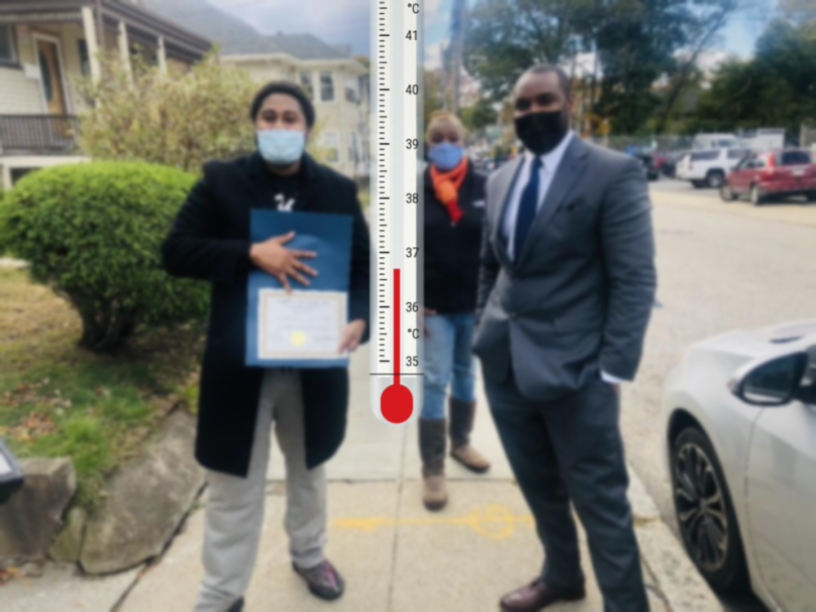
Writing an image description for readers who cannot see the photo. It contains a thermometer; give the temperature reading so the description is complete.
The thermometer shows 36.7 °C
